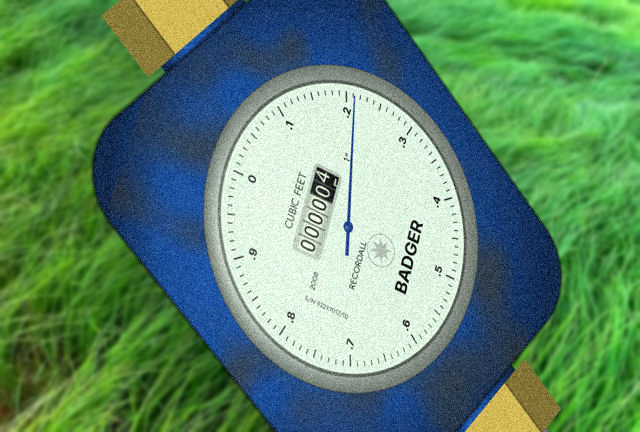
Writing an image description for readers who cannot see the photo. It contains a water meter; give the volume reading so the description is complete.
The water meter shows 4.21 ft³
